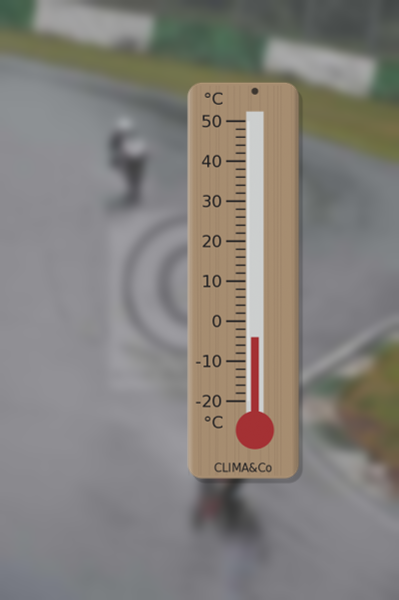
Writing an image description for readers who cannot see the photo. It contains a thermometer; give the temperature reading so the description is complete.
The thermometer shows -4 °C
